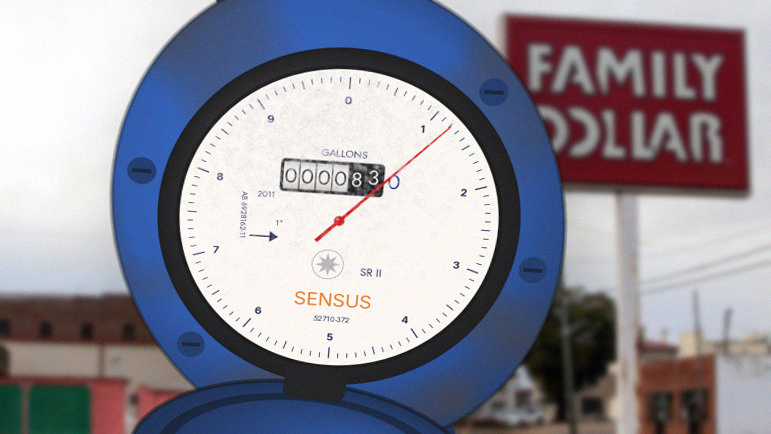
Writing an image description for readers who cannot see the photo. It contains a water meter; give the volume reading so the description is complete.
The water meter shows 831.2 gal
